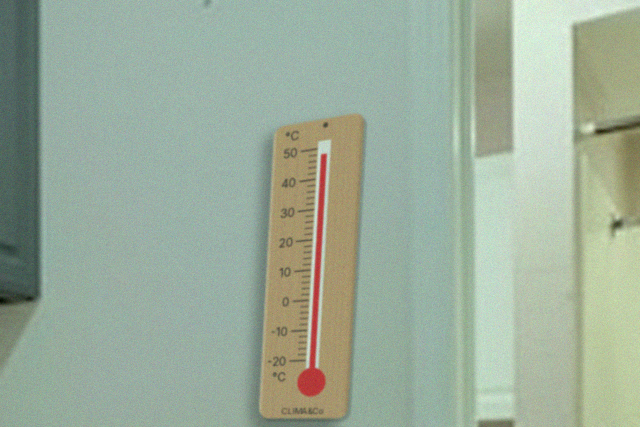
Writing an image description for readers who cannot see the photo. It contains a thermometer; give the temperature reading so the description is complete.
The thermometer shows 48 °C
